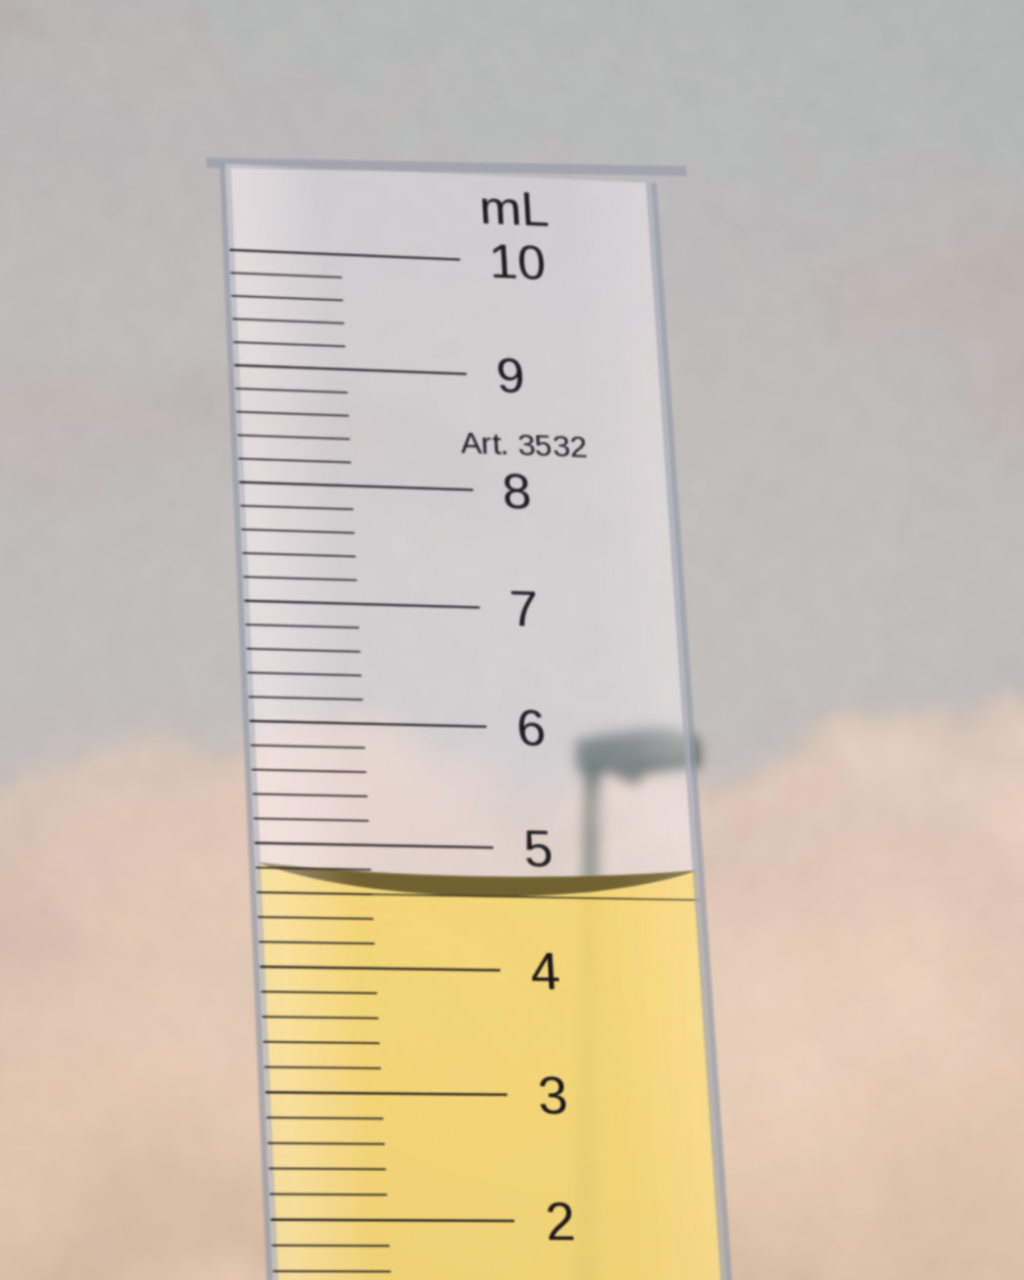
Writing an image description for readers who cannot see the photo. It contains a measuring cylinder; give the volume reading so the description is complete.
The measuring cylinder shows 4.6 mL
